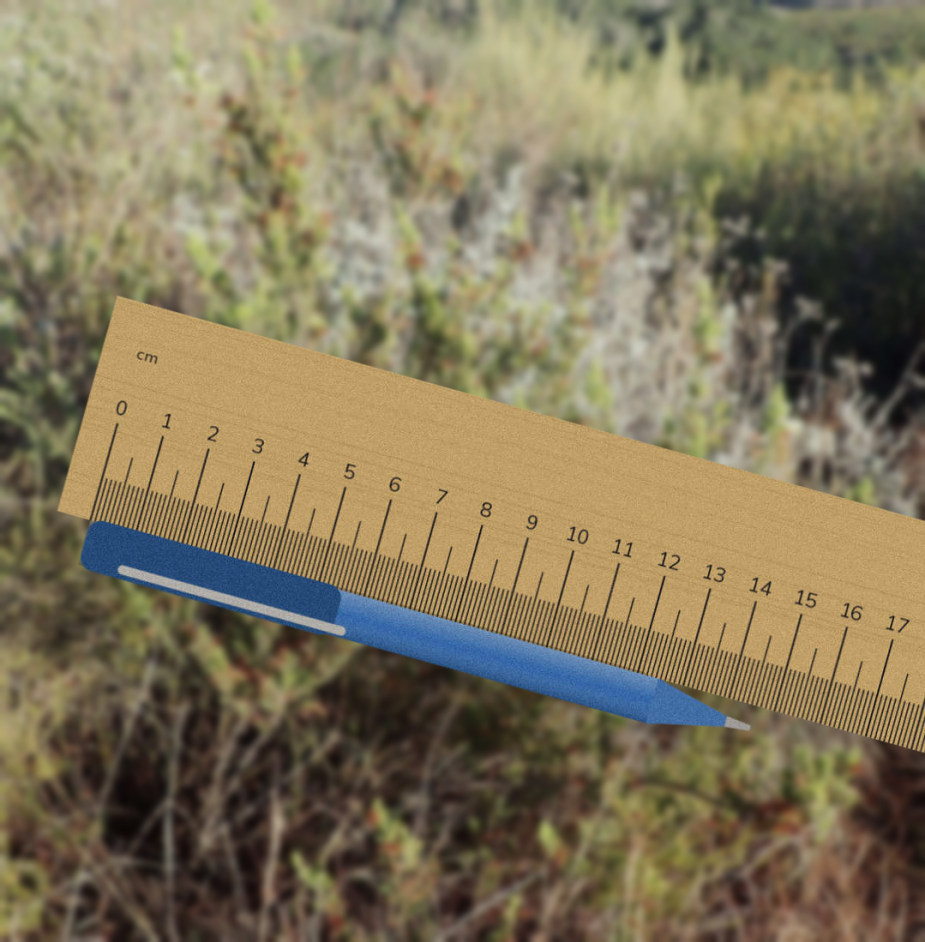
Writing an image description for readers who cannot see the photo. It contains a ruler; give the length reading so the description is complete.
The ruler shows 14.6 cm
